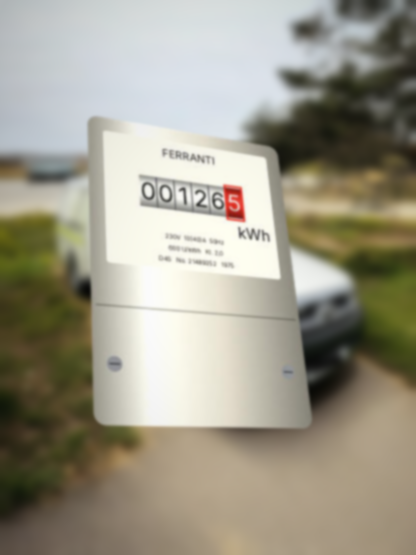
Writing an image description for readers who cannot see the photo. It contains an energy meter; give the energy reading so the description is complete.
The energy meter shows 126.5 kWh
